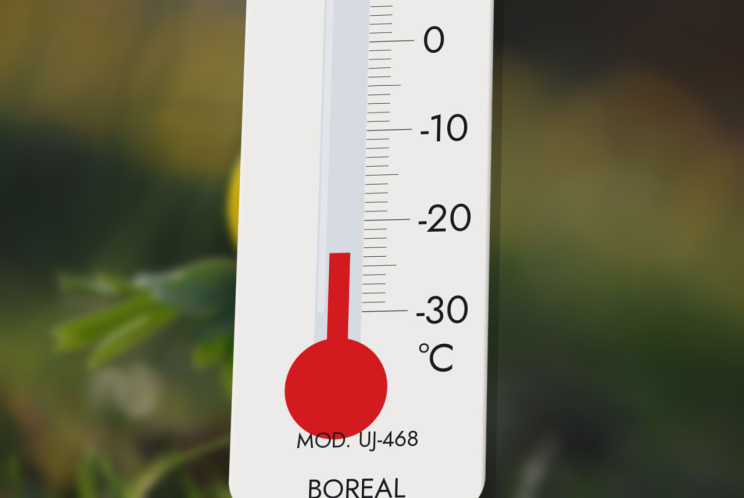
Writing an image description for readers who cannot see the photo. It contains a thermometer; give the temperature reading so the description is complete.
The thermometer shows -23.5 °C
